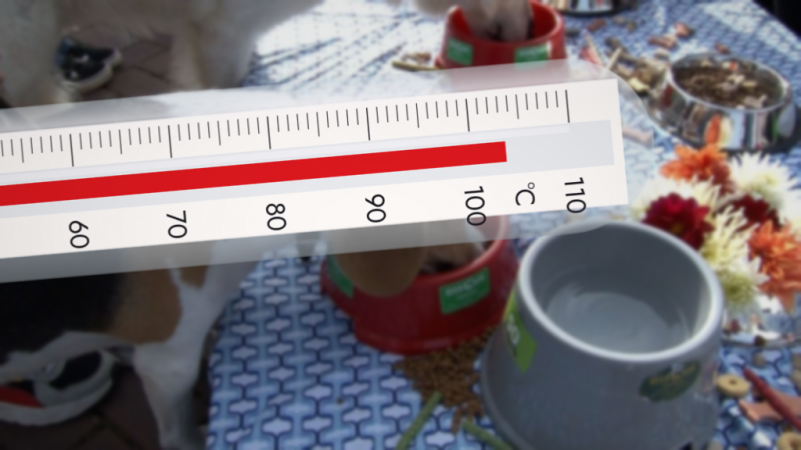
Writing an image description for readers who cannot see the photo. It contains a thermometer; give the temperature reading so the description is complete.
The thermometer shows 103.5 °C
